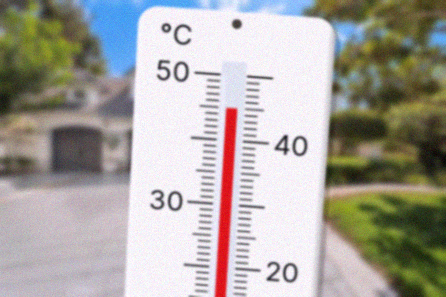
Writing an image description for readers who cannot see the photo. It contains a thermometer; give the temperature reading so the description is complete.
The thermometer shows 45 °C
